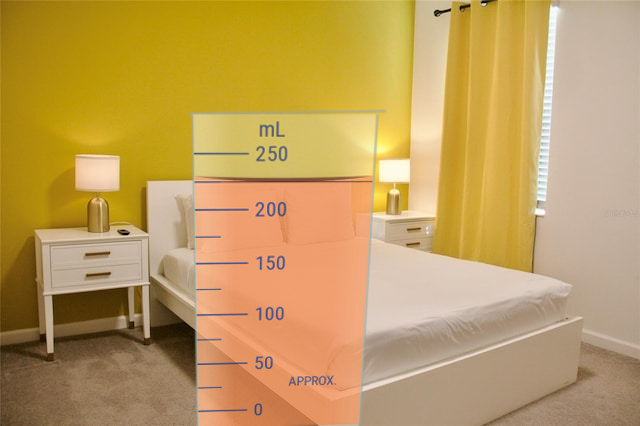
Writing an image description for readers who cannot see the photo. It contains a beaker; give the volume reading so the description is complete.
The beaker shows 225 mL
